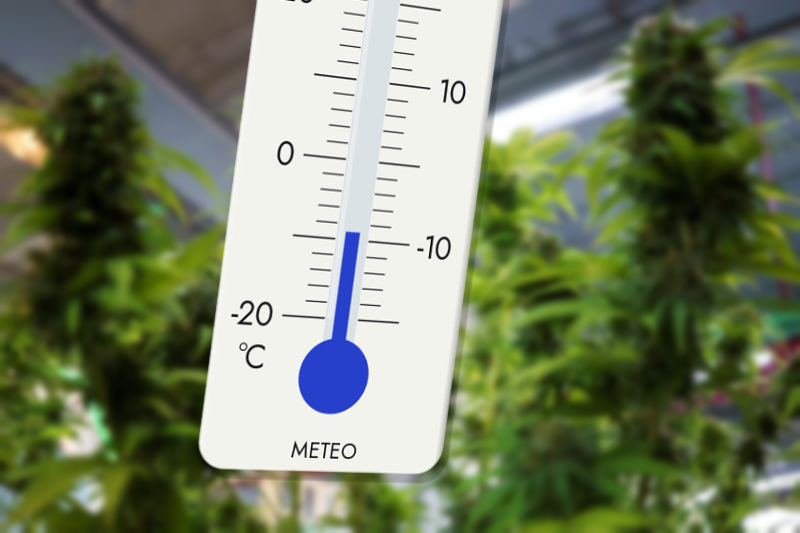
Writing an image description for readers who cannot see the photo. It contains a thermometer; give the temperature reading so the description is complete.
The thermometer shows -9 °C
